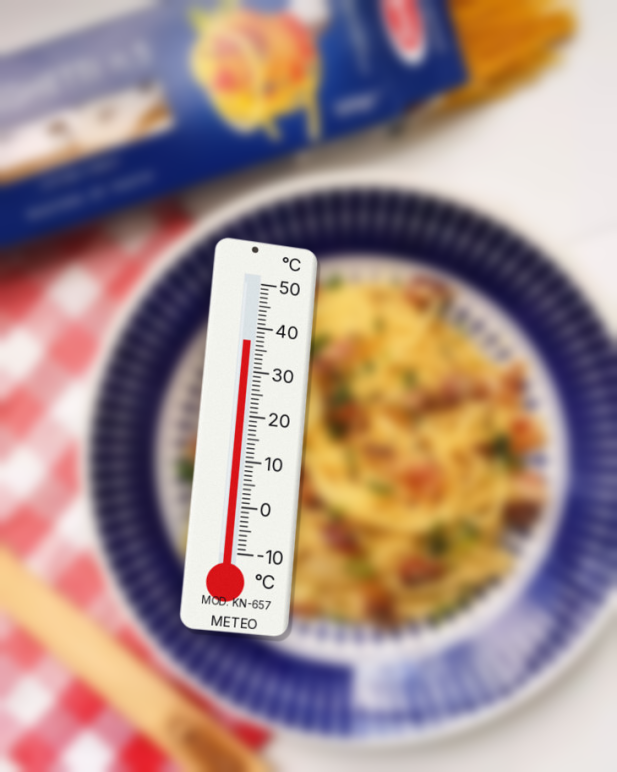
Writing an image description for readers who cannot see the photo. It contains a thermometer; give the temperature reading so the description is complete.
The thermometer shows 37 °C
